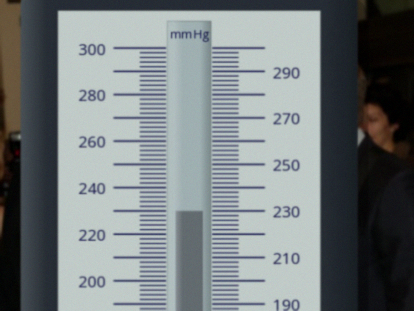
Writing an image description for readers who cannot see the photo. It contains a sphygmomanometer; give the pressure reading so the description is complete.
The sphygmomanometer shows 230 mmHg
